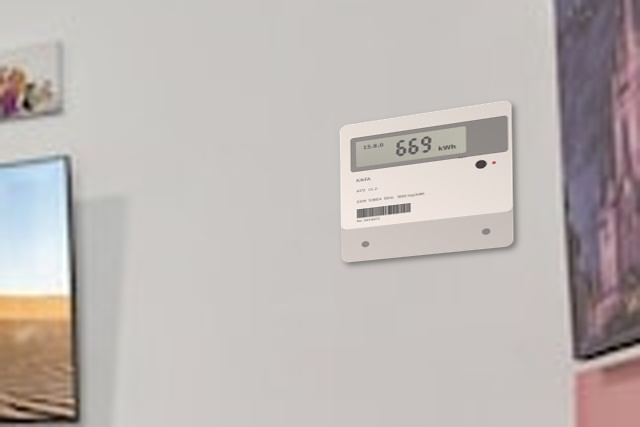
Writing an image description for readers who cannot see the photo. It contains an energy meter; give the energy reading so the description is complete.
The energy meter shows 669 kWh
